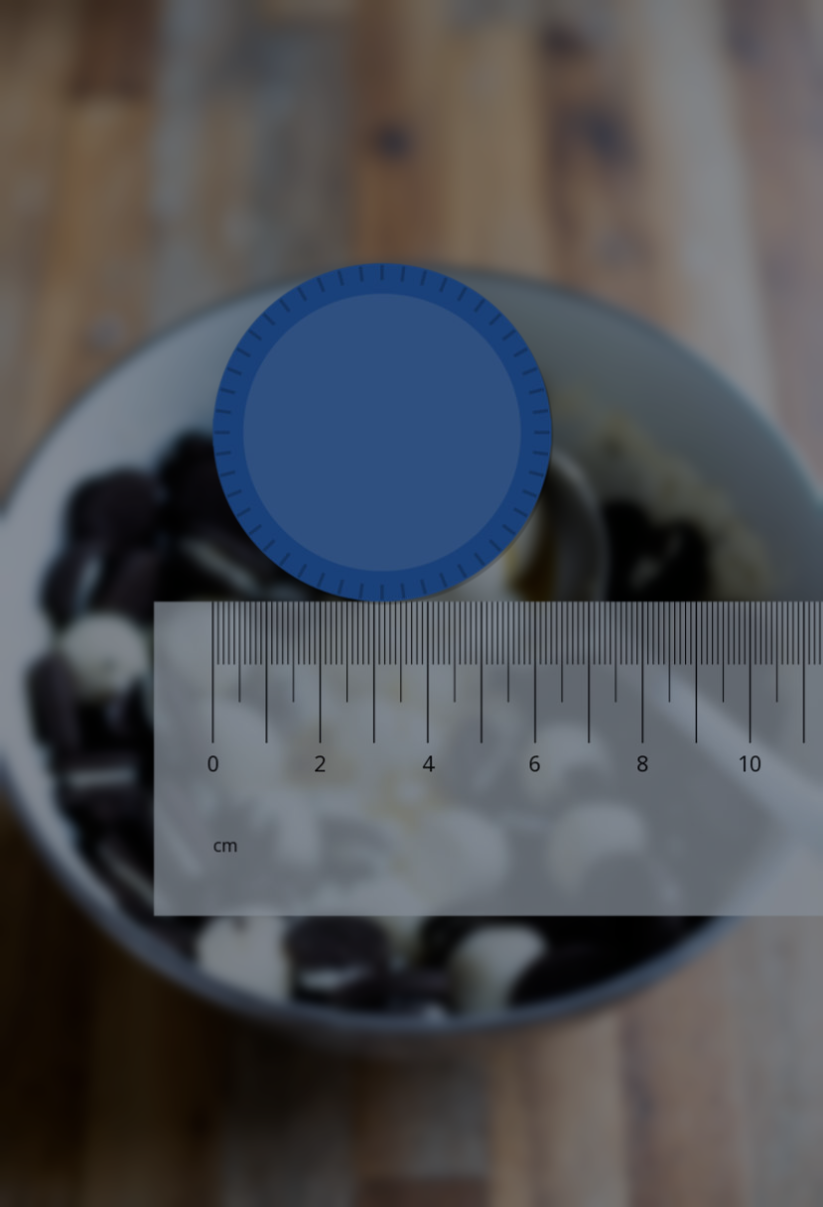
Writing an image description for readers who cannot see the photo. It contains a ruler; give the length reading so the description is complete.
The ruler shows 6.3 cm
